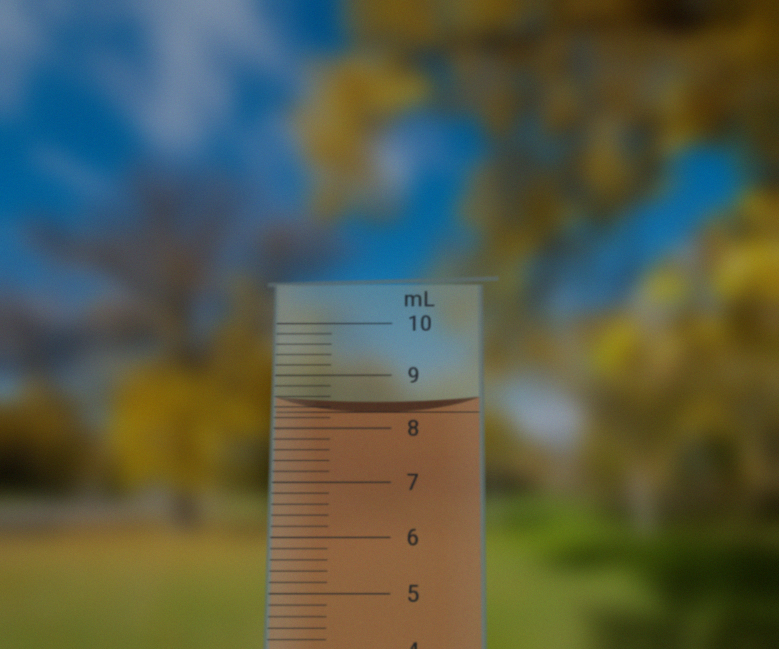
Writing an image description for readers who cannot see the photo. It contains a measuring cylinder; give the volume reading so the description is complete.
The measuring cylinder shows 8.3 mL
